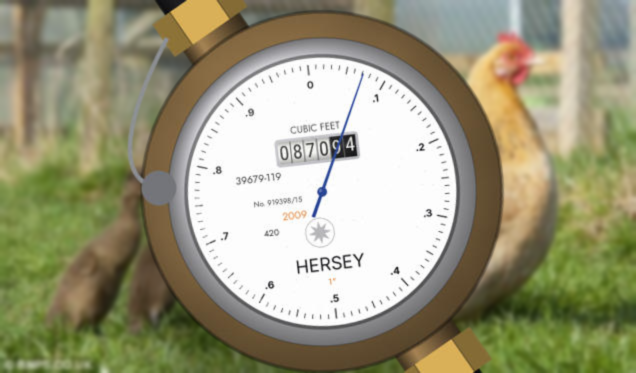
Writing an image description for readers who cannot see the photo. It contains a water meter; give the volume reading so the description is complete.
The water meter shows 87094.07 ft³
